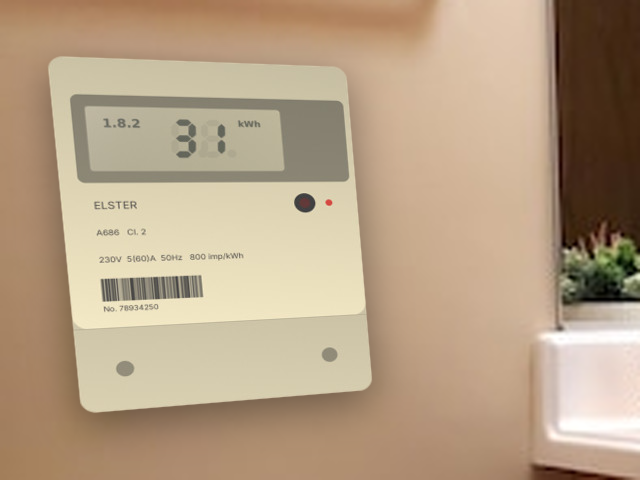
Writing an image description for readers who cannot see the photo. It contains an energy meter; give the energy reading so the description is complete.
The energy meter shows 31 kWh
